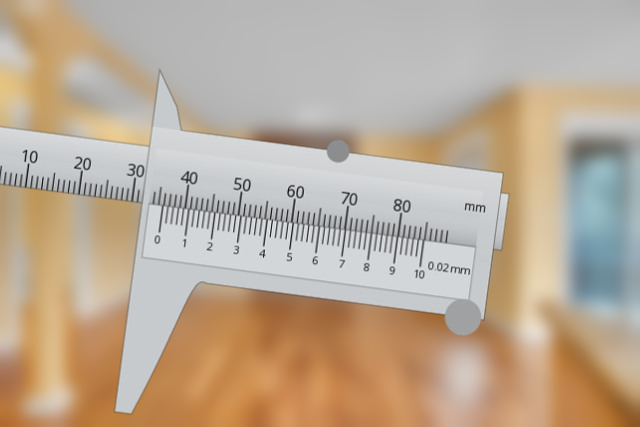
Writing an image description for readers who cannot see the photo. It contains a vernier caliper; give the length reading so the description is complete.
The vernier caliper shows 35.8 mm
